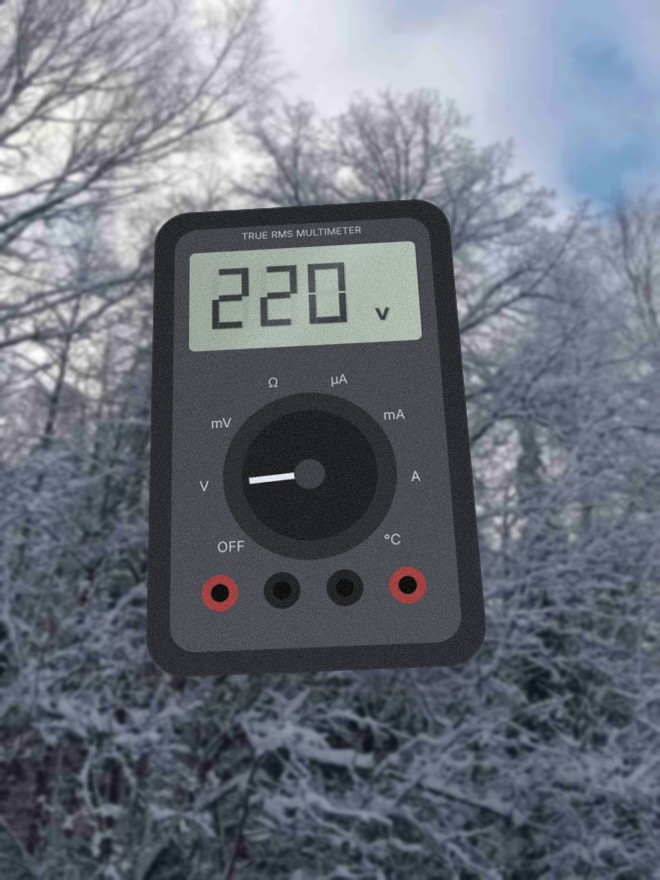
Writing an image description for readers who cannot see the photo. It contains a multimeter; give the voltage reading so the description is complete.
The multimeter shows 220 V
